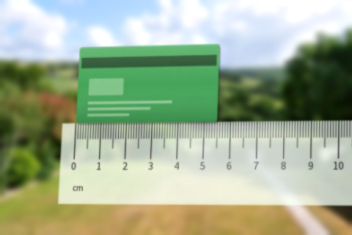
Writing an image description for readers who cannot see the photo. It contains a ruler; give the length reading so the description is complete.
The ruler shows 5.5 cm
